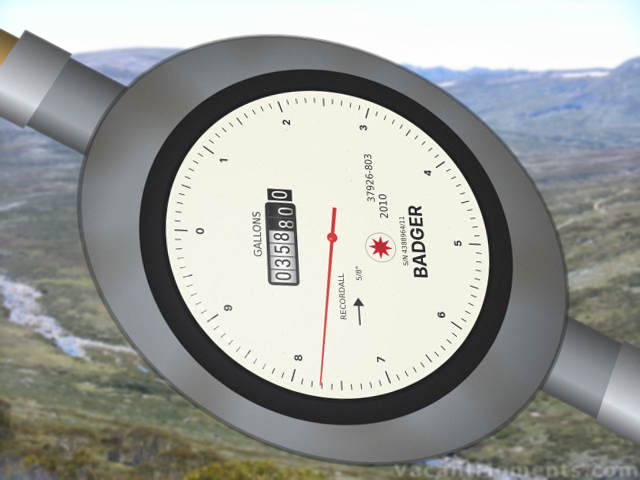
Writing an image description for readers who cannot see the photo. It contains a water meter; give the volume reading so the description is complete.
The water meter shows 358797.7 gal
